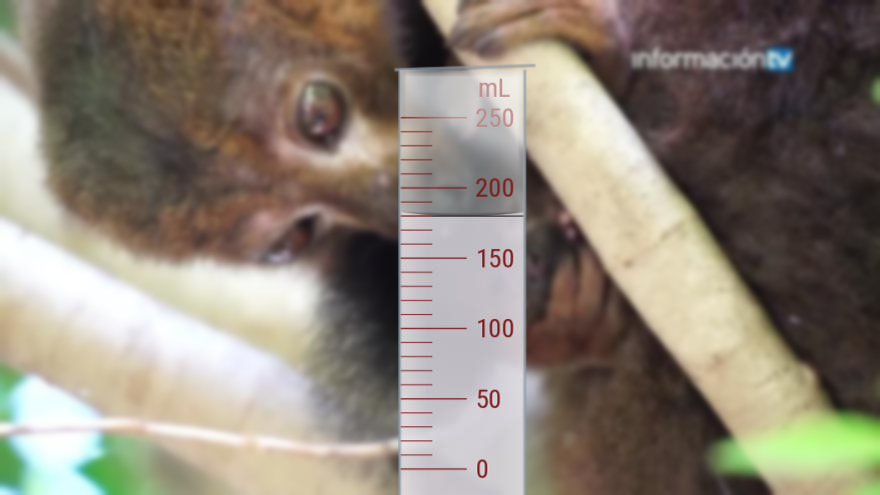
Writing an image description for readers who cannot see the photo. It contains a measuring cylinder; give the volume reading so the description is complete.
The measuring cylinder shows 180 mL
